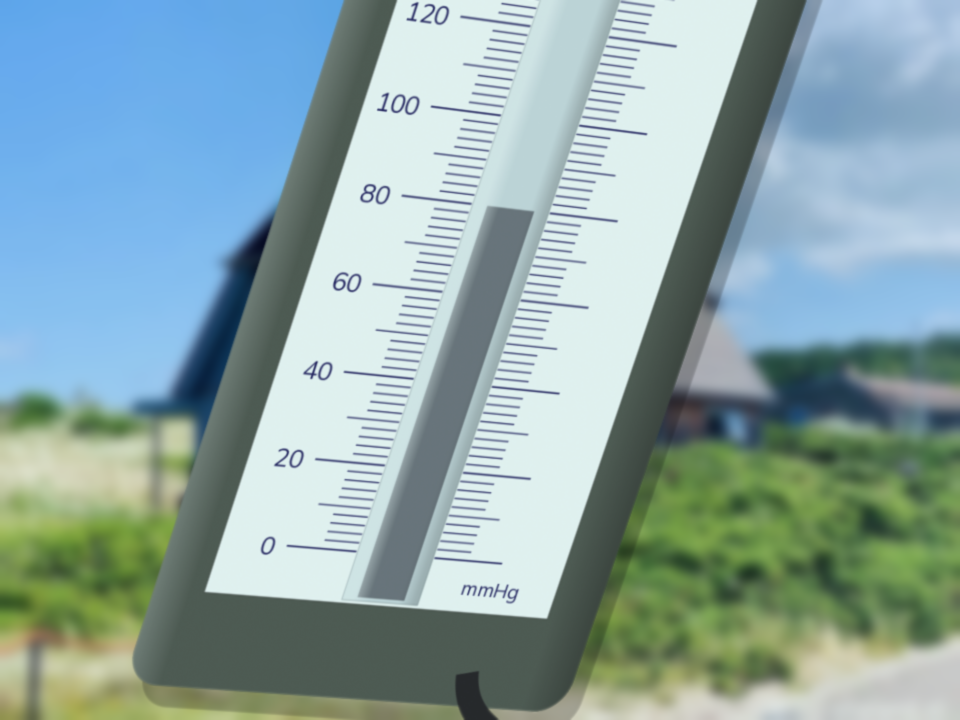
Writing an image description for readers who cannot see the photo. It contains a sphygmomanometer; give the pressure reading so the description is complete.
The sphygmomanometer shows 80 mmHg
